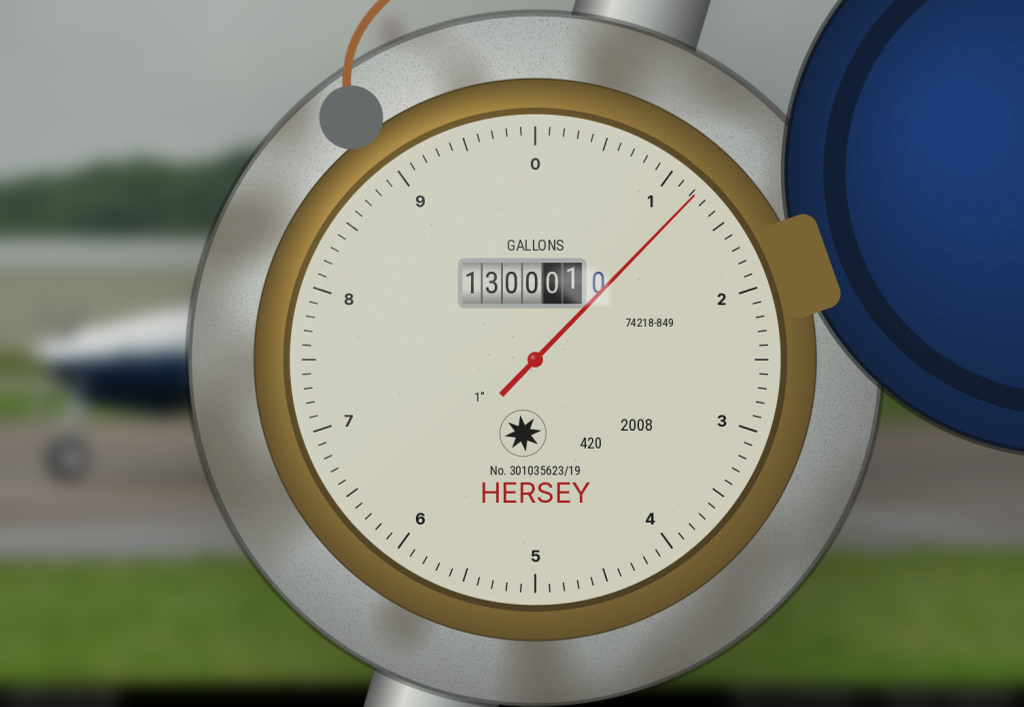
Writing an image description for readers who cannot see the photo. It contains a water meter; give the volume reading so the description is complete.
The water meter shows 1300011.2 gal
